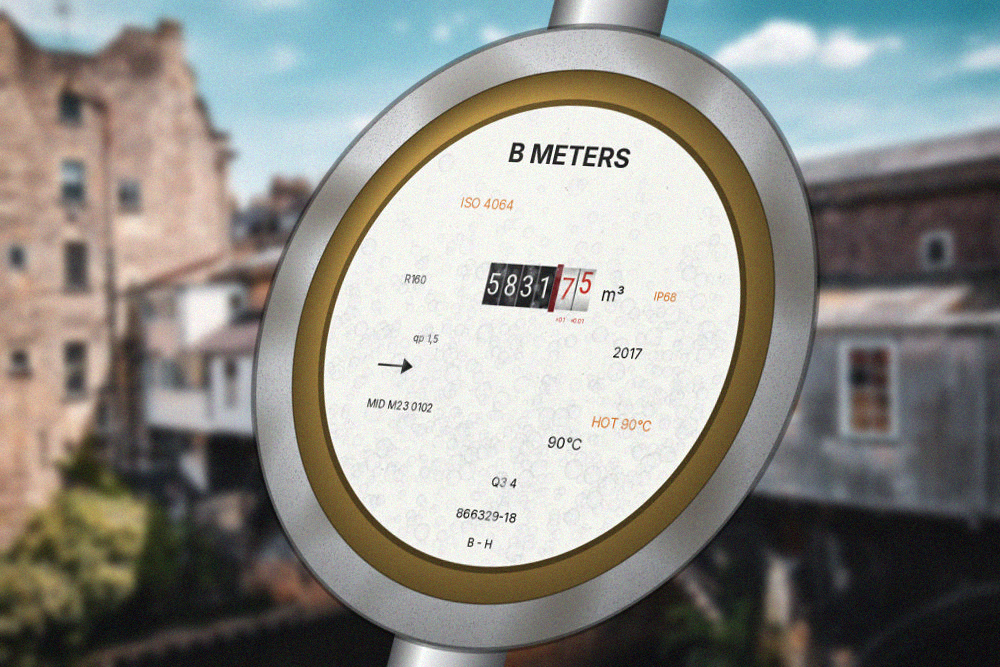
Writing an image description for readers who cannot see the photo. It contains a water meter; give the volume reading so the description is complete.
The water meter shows 5831.75 m³
